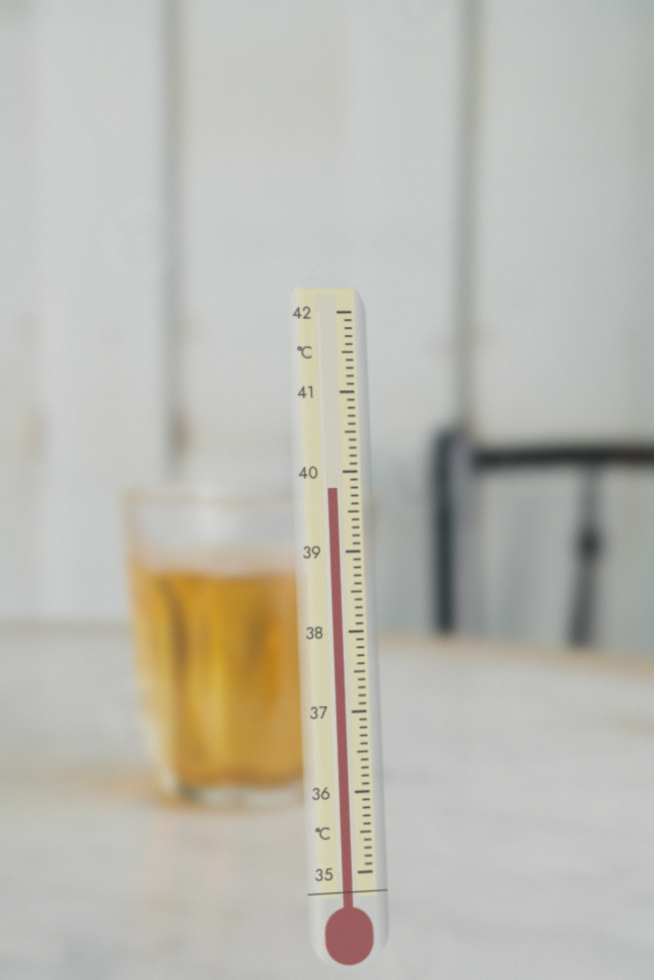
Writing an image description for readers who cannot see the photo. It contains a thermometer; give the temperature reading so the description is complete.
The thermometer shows 39.8 °C
